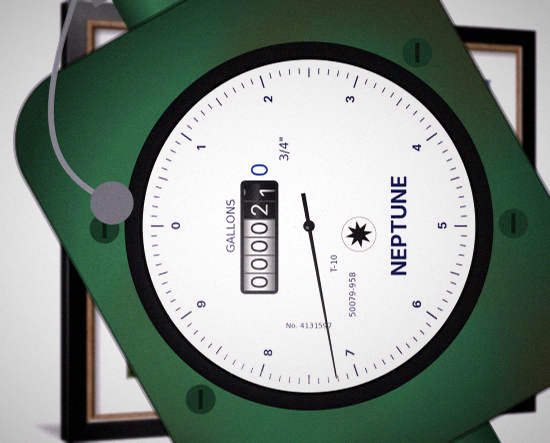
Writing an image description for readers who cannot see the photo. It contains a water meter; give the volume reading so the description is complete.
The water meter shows 207.2 gal
